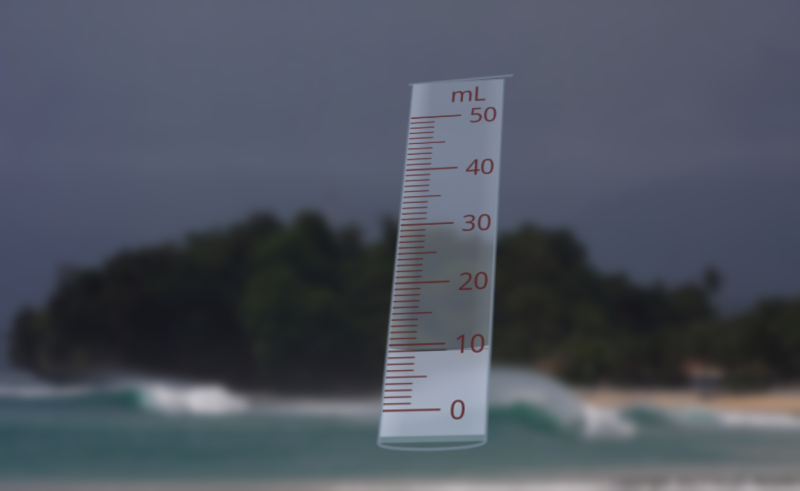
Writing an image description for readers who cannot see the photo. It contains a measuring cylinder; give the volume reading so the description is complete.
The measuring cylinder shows 9 mL
